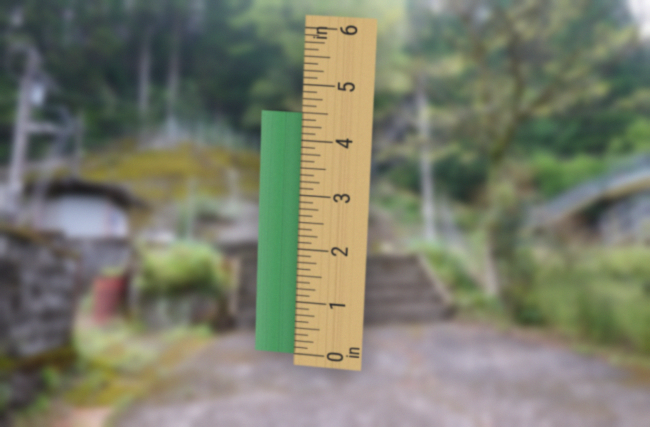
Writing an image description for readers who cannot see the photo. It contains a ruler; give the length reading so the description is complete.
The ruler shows 4.5 in
